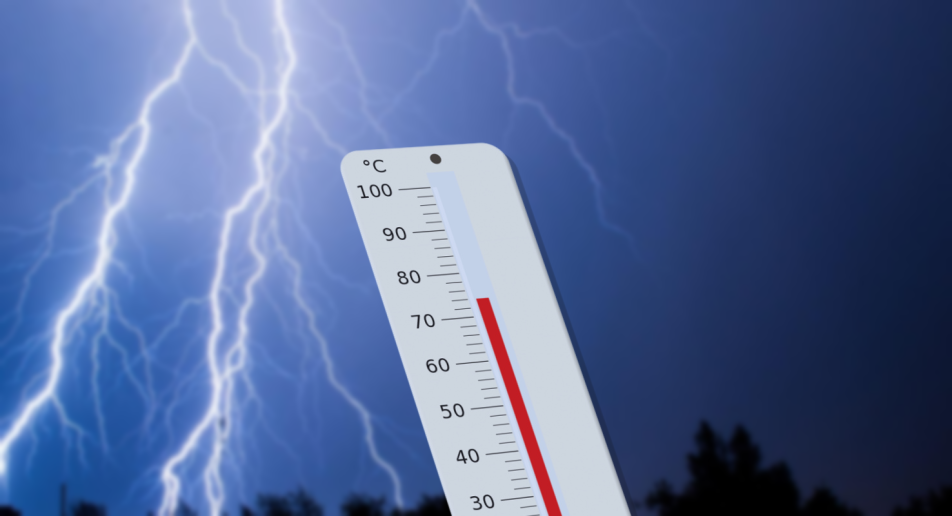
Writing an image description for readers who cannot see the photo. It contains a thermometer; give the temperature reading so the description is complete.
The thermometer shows 74 °C
